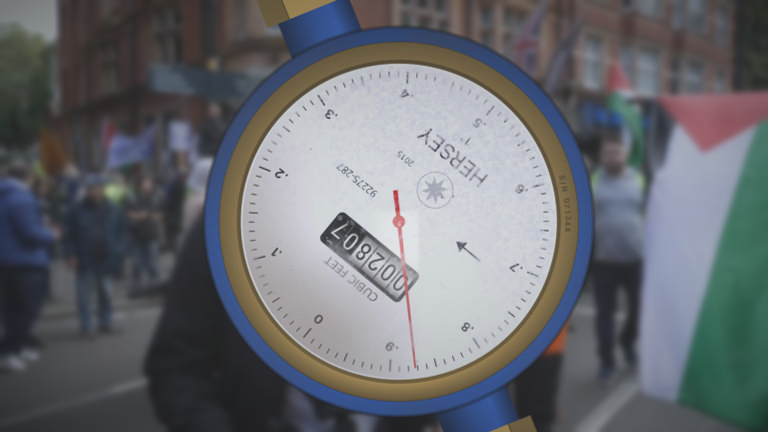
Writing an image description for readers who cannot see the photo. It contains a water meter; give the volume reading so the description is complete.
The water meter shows 2806.87 ft³
